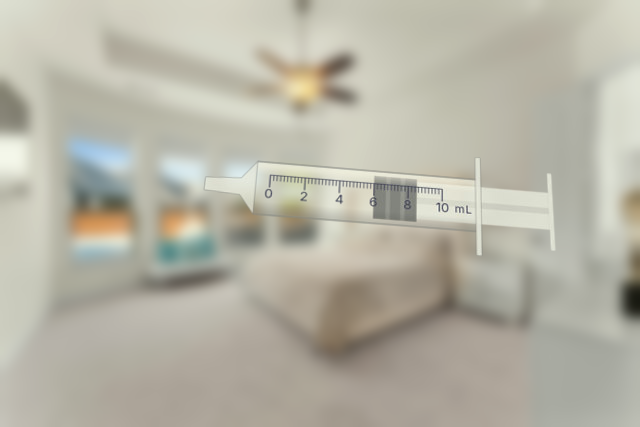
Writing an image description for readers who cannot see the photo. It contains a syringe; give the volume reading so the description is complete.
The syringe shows 6 mL
